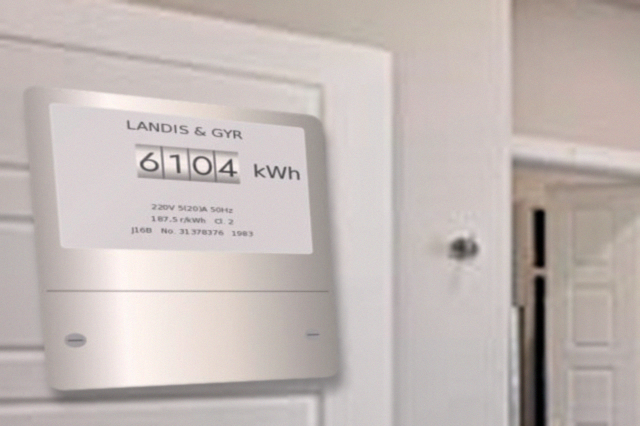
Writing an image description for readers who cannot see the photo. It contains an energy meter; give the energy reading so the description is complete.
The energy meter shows 6104 kWh
